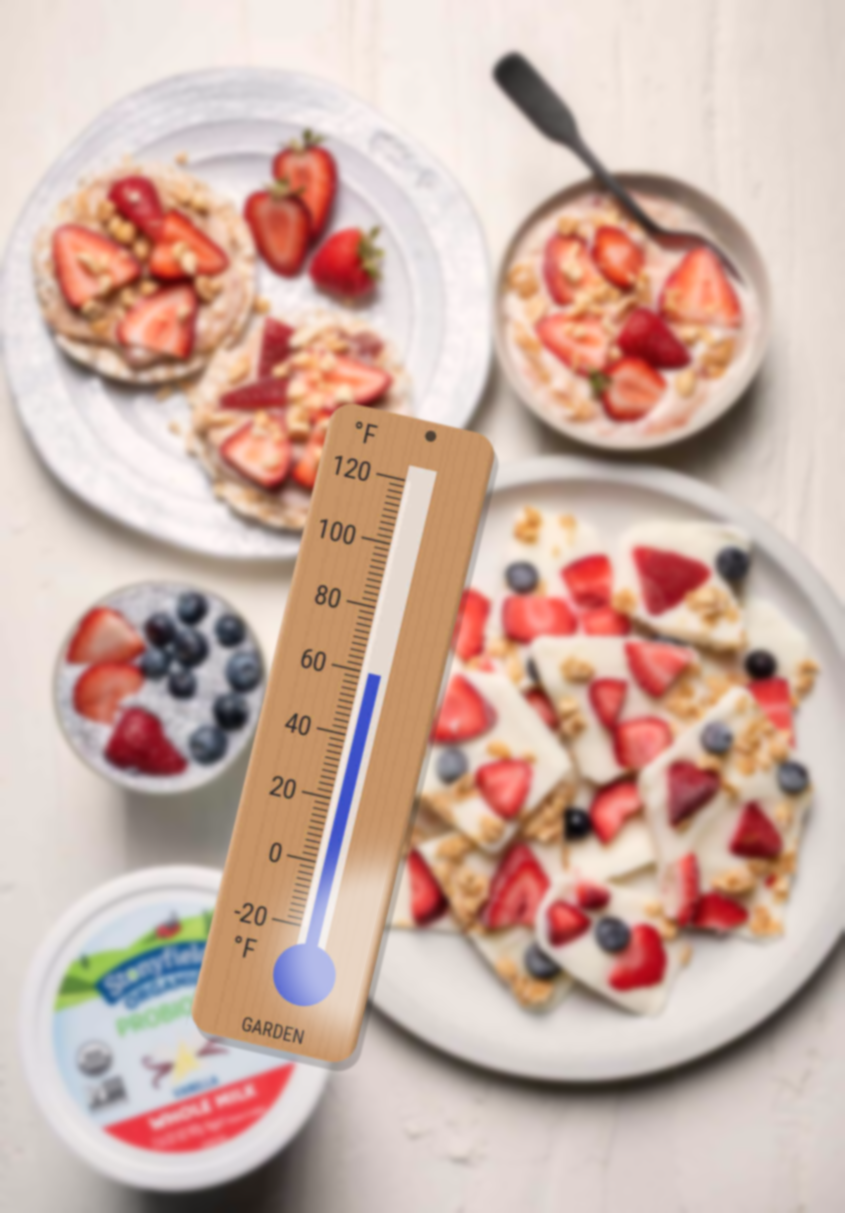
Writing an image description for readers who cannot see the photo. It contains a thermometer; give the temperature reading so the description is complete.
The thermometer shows 60 °F
